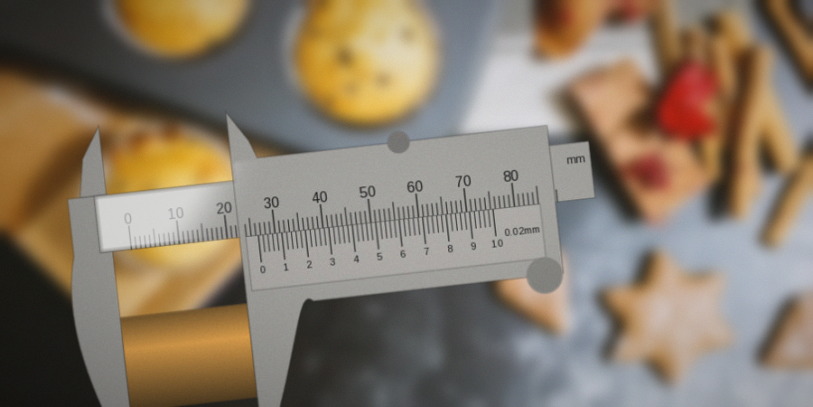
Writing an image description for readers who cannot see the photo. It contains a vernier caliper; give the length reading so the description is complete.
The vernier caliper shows 26.5 mm
